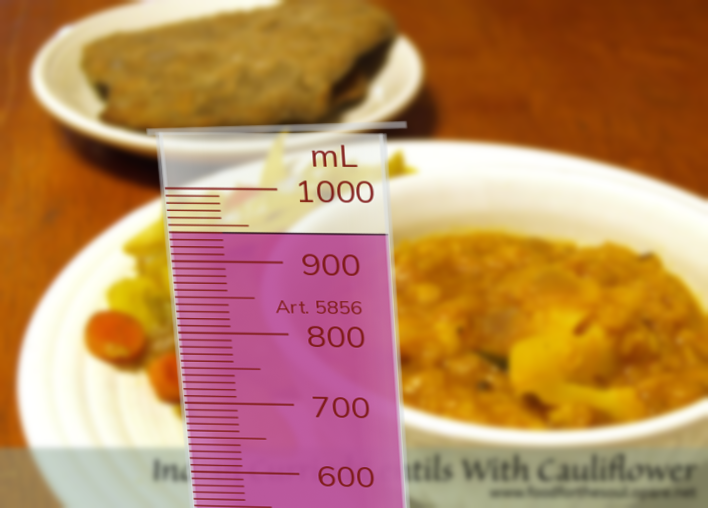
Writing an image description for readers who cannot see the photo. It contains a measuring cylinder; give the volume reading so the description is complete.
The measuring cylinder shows 940 mL
